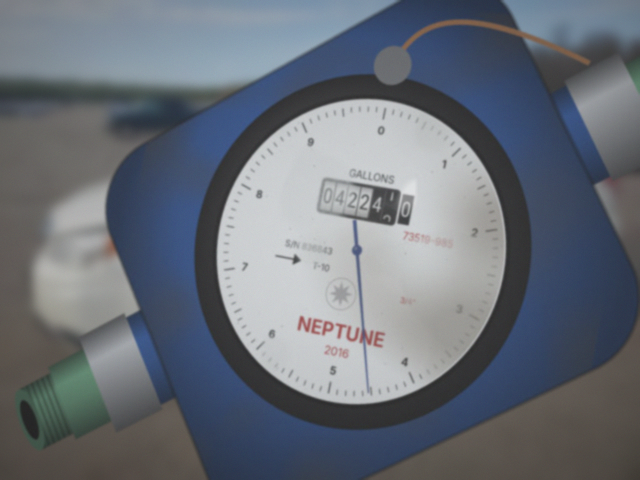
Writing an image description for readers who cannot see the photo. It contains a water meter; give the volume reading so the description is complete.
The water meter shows 422414.5 gal
